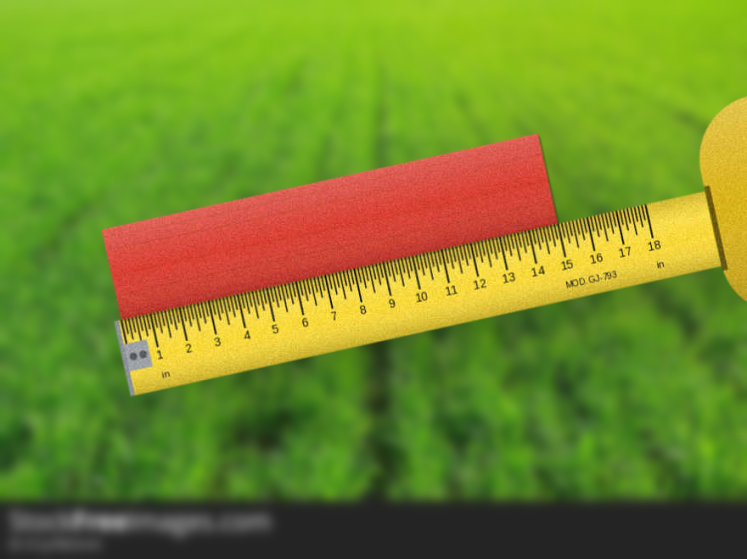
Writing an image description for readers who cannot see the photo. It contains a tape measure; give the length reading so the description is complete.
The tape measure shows 15 in
